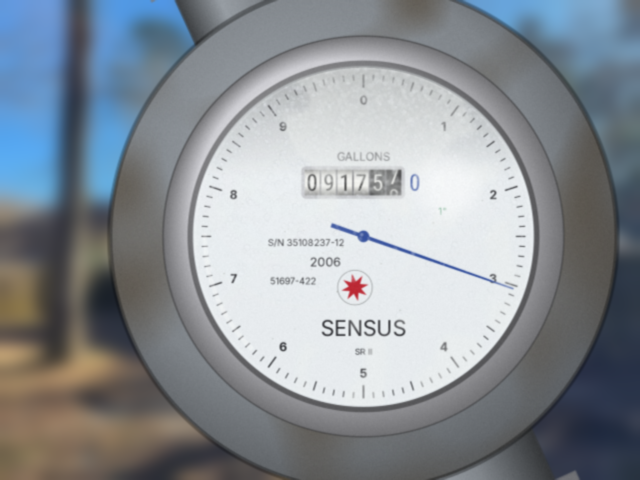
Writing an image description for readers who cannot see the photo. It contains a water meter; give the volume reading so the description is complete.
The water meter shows 917573.0 gal
